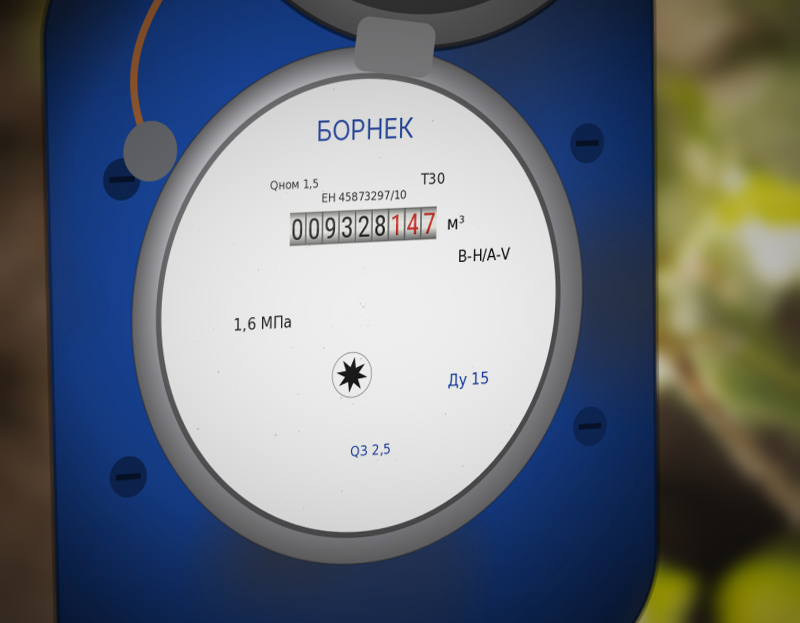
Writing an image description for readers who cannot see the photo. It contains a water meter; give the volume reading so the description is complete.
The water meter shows 9328.147 m³
